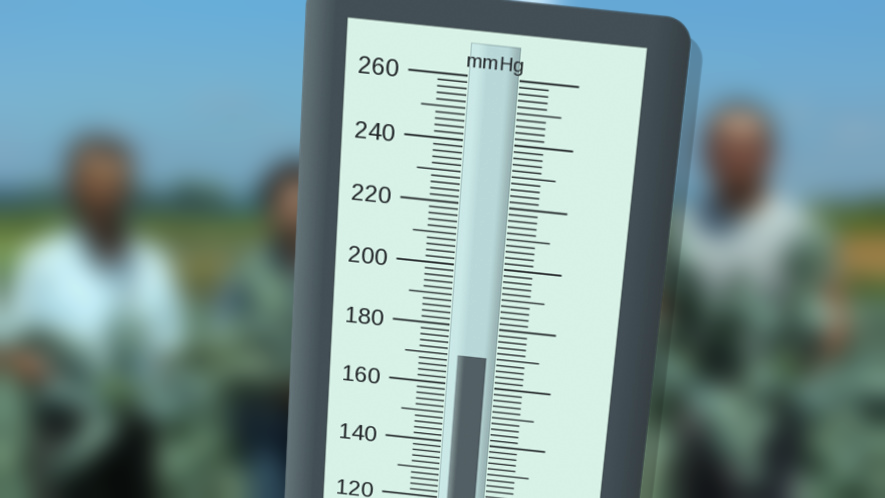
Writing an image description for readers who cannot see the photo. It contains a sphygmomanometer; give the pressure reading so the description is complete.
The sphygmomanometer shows 170 mmHg
